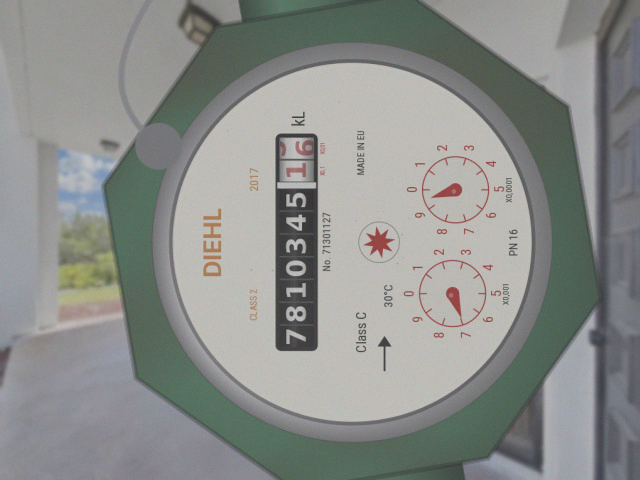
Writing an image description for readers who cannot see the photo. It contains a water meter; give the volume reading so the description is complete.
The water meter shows 7810345.1569 kL
